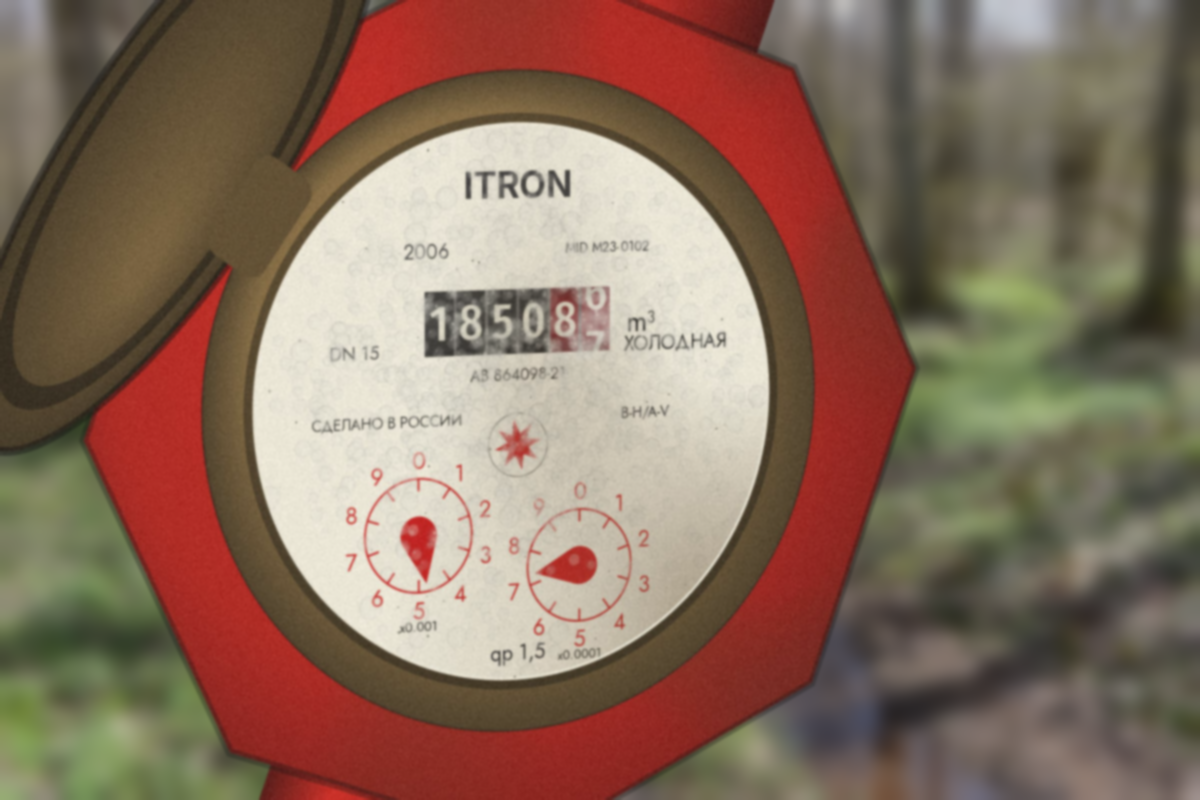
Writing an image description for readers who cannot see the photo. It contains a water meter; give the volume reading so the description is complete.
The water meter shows 1850.8647 m³
